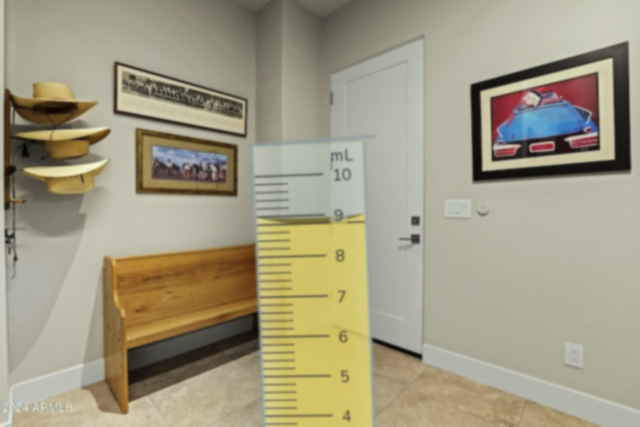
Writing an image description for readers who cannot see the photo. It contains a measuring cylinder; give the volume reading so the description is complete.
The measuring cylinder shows 8.8 mL
